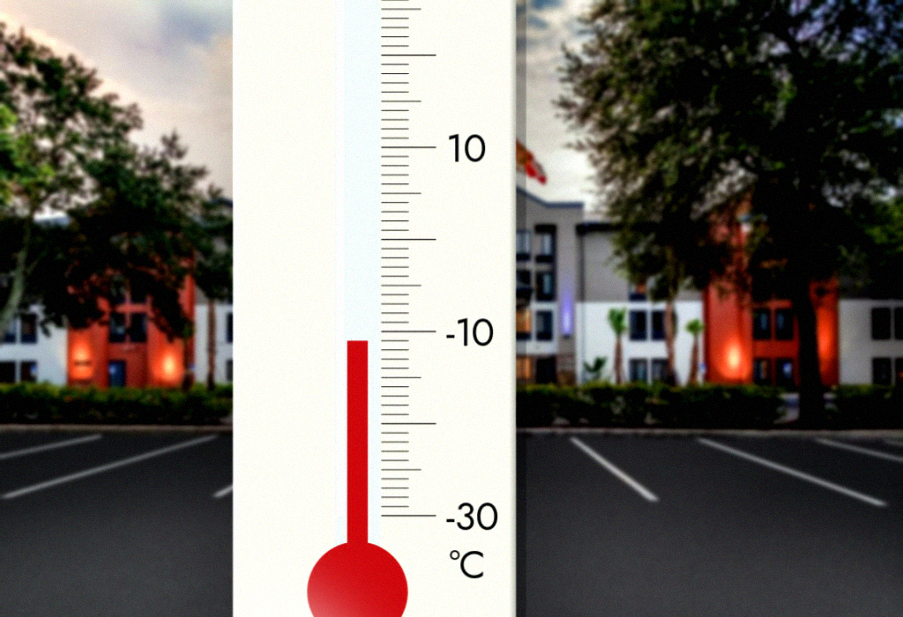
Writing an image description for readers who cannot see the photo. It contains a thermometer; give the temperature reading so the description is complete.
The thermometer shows -11 °C
